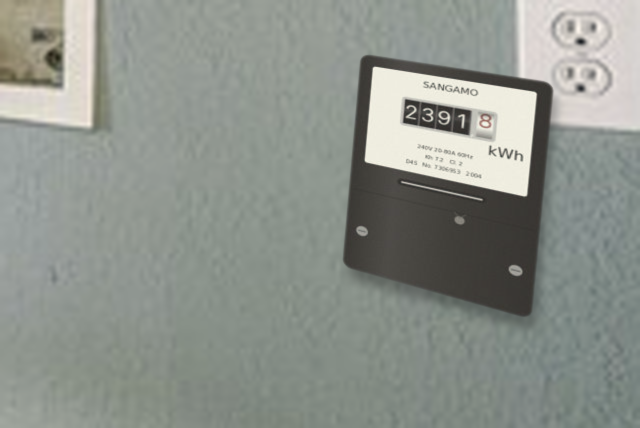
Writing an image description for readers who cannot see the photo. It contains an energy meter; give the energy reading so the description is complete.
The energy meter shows 2391.8 kWh
